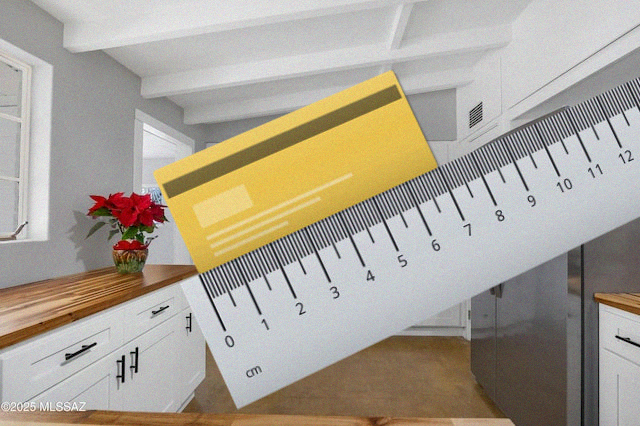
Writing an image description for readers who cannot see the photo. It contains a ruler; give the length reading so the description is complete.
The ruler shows 7 cm
